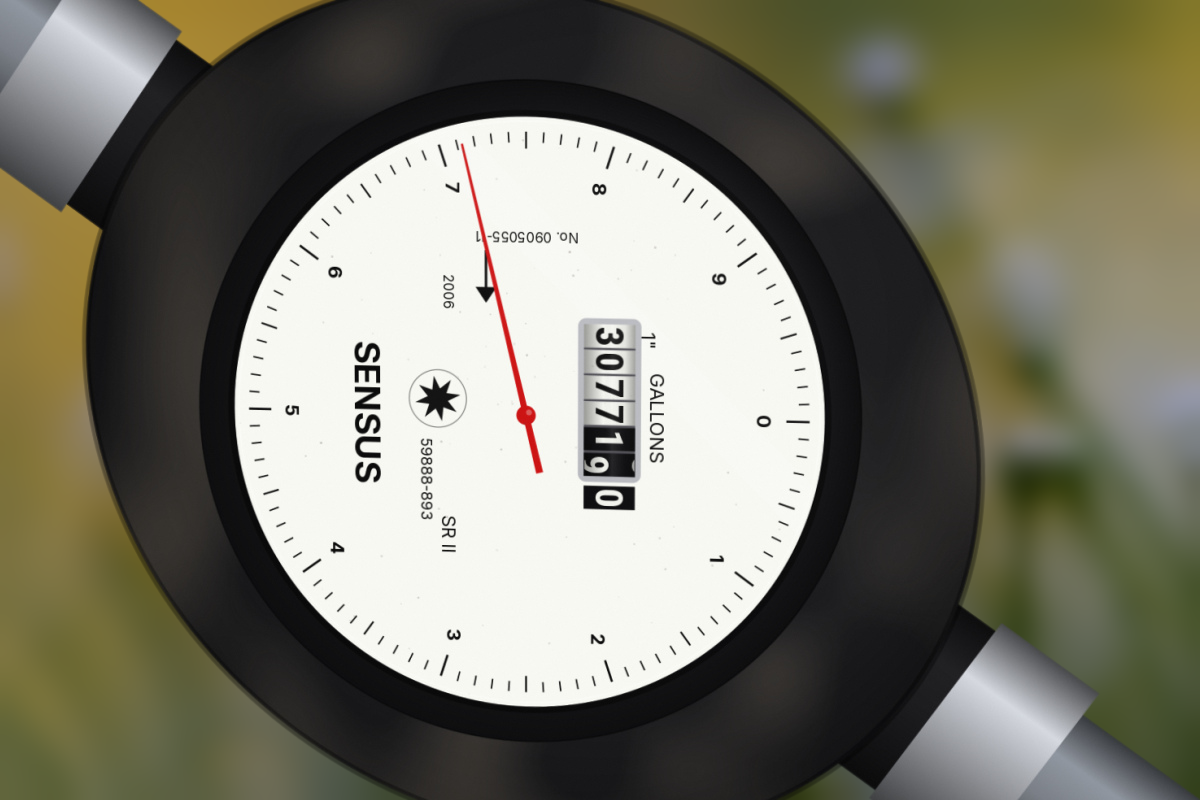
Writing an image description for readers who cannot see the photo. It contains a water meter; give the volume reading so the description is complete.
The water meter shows 3077187.1 gal
